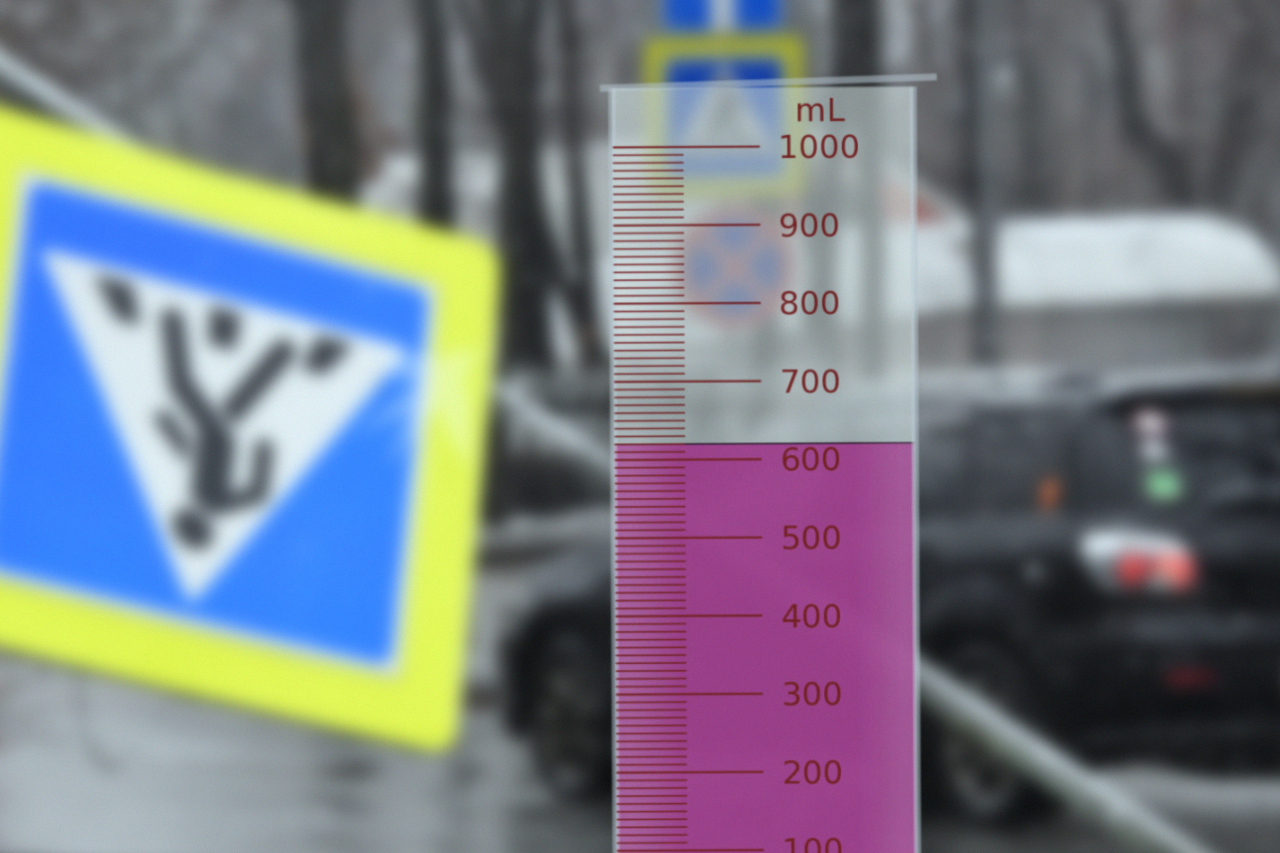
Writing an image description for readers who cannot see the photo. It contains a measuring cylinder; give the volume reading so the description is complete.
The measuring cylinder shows 620 mL
